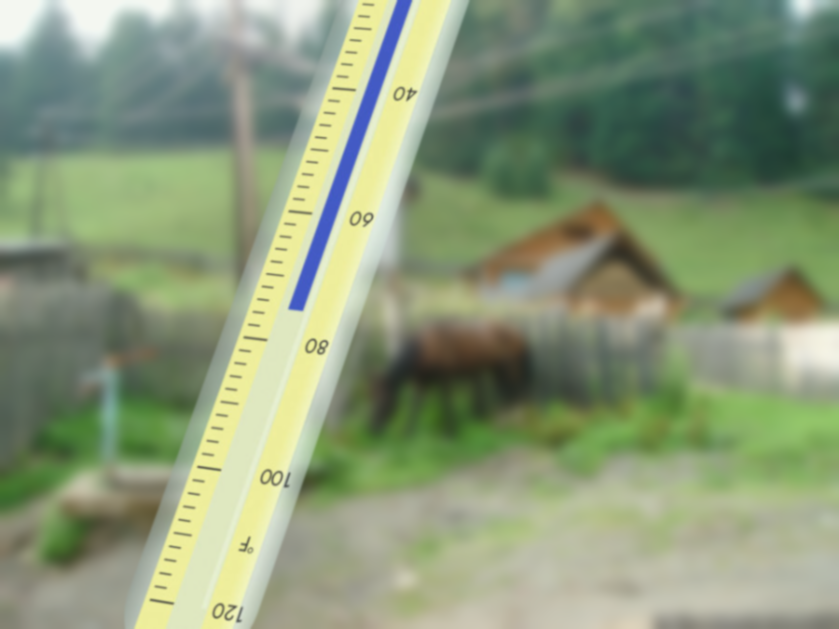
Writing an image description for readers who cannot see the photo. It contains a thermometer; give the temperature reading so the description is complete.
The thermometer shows 75 °F
